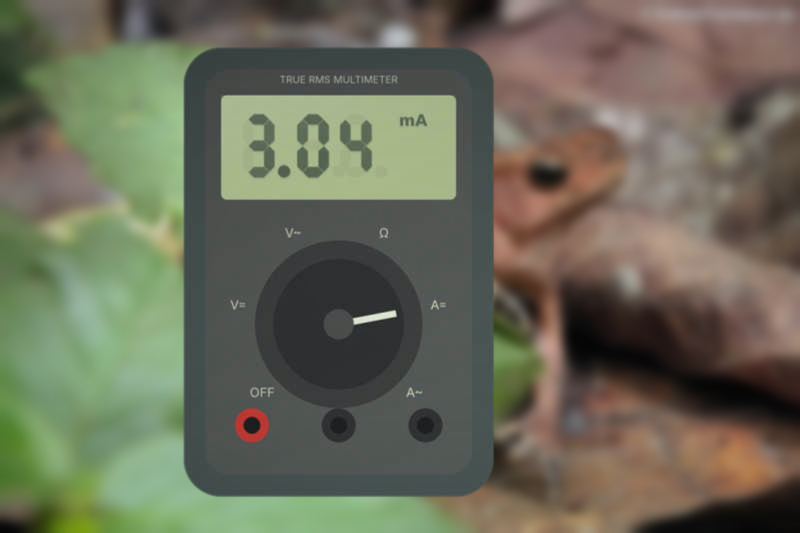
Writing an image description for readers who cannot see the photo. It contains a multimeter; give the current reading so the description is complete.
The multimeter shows 3.04 mA
